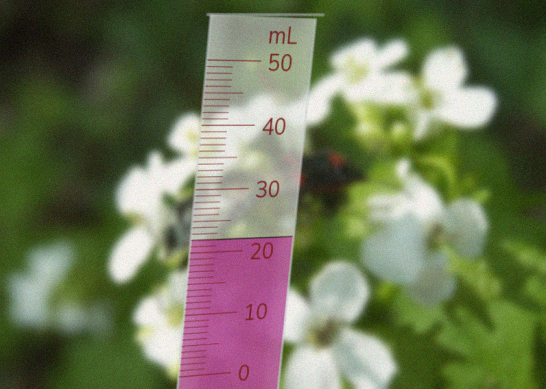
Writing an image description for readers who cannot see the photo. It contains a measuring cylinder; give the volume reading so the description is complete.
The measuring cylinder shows 22 mL
